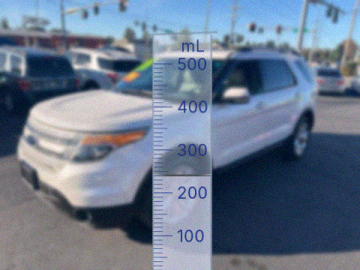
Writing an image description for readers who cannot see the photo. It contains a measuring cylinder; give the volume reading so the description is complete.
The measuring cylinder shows 240 mL
